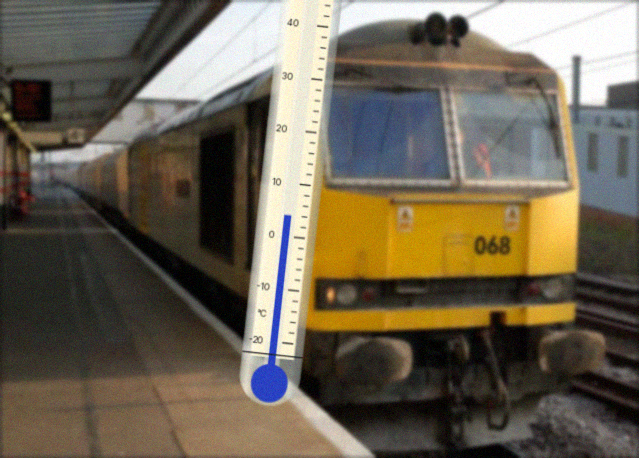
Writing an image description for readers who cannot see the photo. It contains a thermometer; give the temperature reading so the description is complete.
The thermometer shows 4 °C
